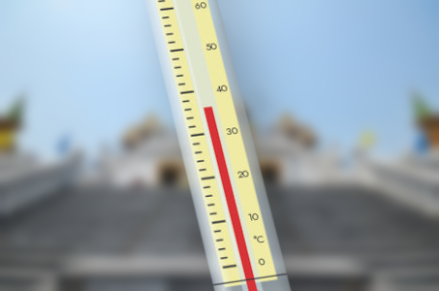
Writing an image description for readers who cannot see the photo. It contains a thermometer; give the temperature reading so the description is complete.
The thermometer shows 36 °C
